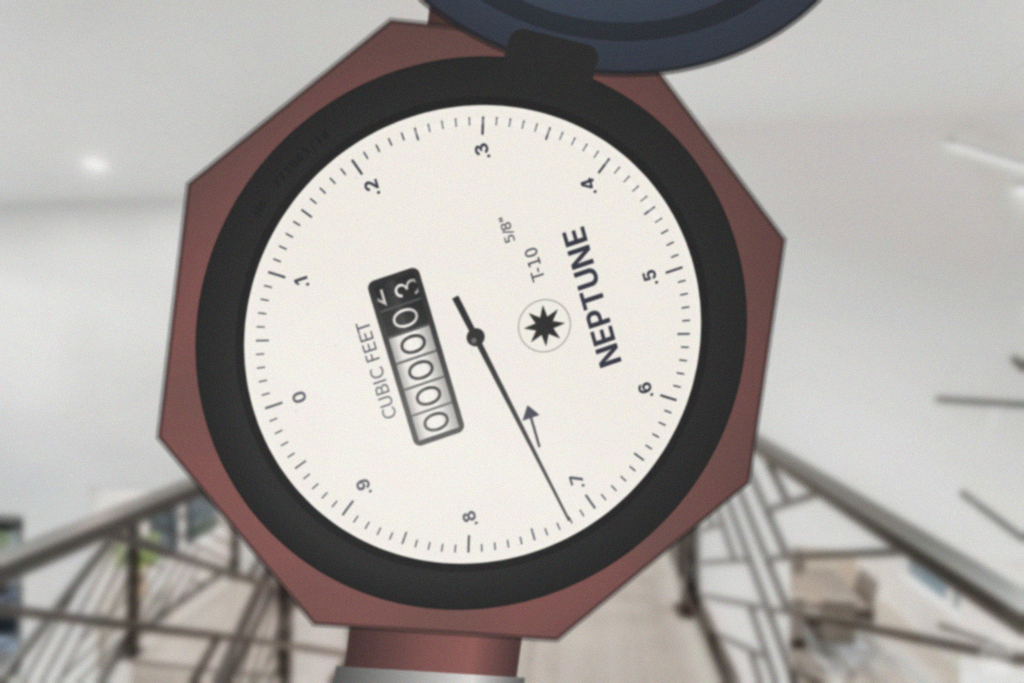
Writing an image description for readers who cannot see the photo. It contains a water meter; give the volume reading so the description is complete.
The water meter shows 2.72 ft³
